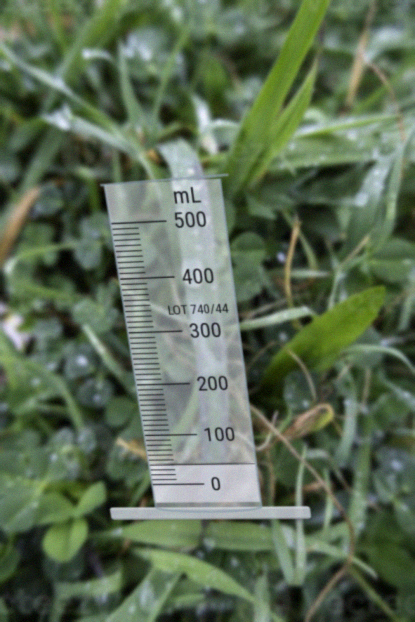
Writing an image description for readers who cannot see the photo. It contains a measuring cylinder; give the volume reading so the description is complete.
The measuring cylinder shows 40 mL
